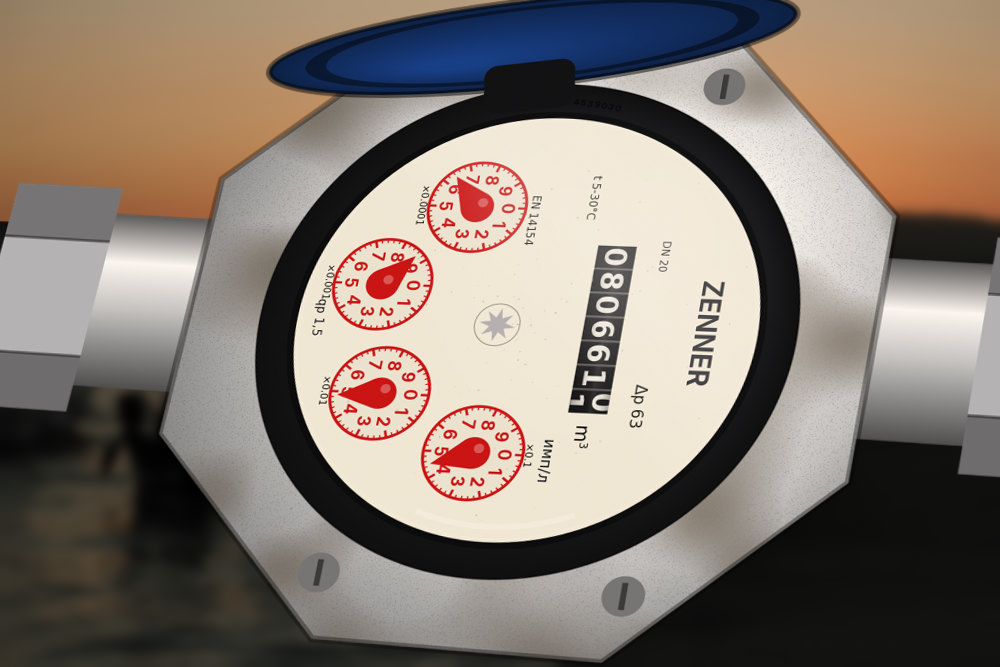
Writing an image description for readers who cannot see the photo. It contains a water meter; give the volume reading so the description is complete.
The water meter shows 806610.4486 m³
